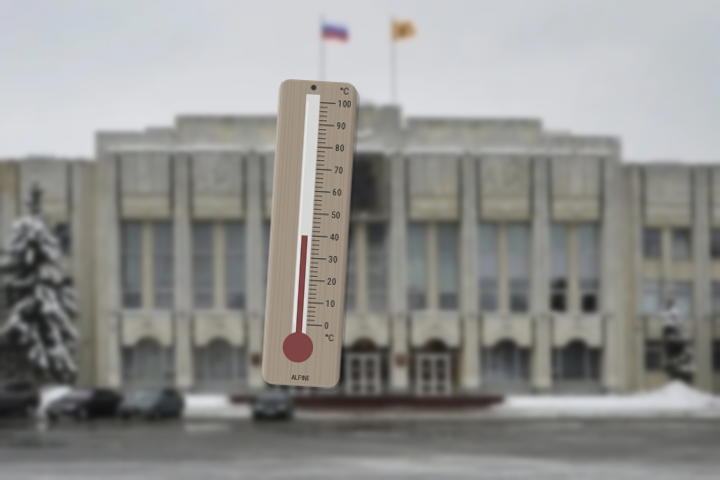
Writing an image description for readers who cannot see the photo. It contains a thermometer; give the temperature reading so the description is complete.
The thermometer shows 40 °C
